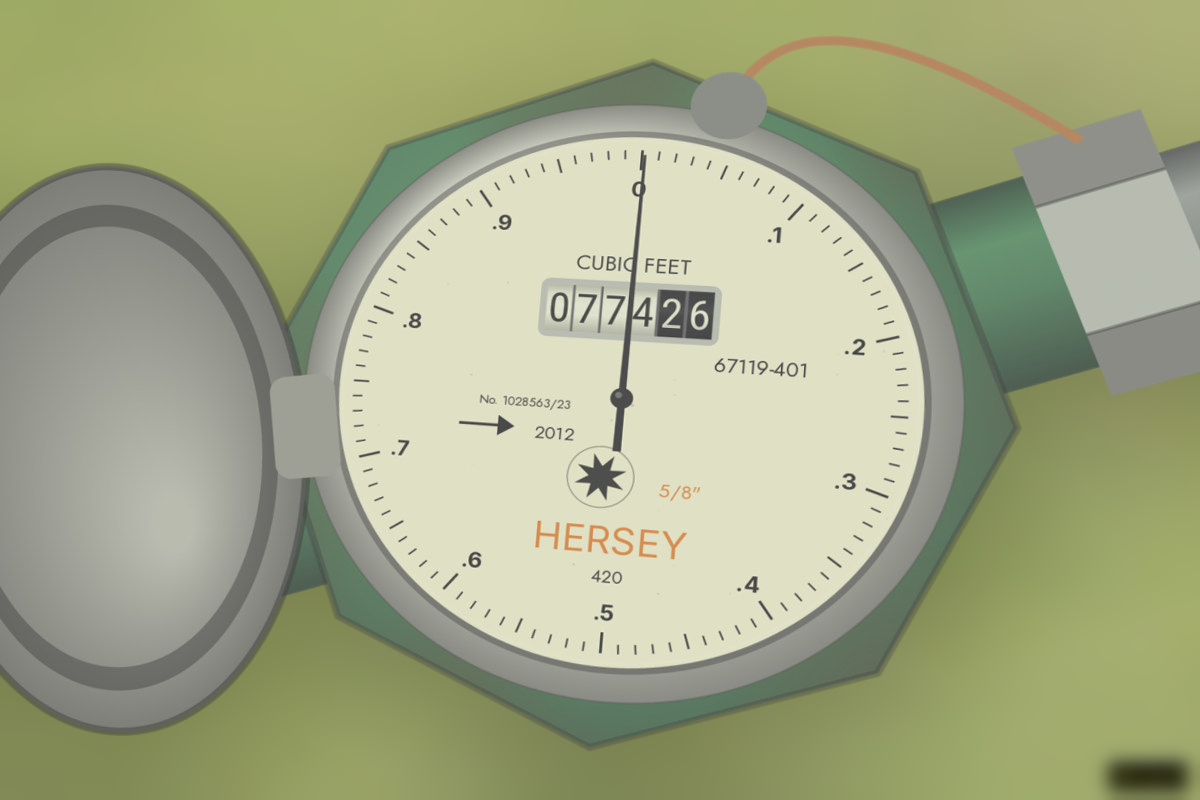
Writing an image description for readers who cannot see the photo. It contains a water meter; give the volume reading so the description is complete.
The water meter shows 77426.00 ft³
